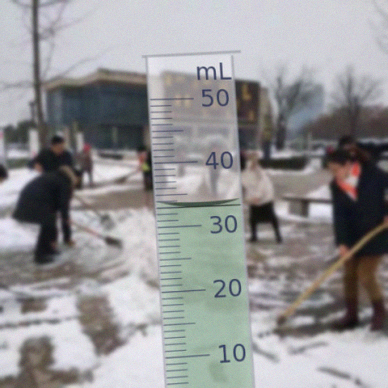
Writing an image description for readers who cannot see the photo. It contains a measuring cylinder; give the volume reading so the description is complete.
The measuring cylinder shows 33 mL
